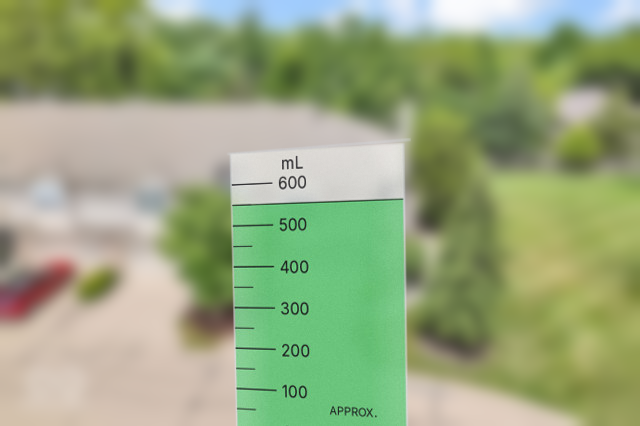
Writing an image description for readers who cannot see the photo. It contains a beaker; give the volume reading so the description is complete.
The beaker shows 550 mL
